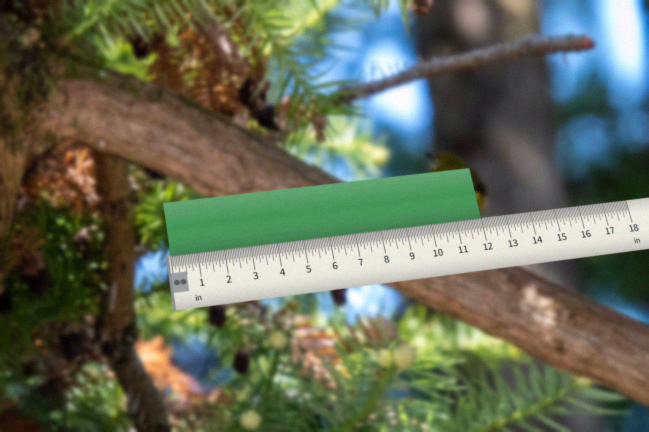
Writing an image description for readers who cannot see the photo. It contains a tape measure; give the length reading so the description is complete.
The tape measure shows 12 in
